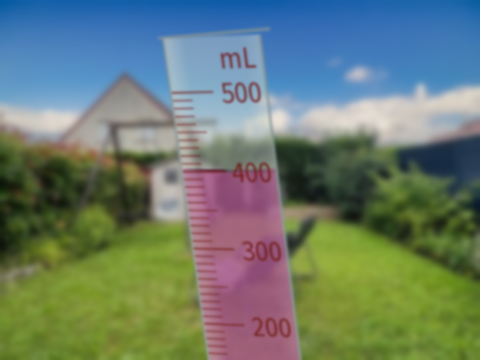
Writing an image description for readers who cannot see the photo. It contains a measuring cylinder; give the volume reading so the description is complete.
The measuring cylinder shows 400 mL
